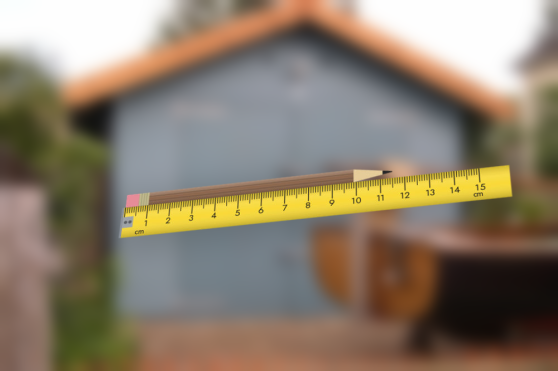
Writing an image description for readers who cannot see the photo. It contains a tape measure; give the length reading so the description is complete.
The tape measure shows 11.5 cm
